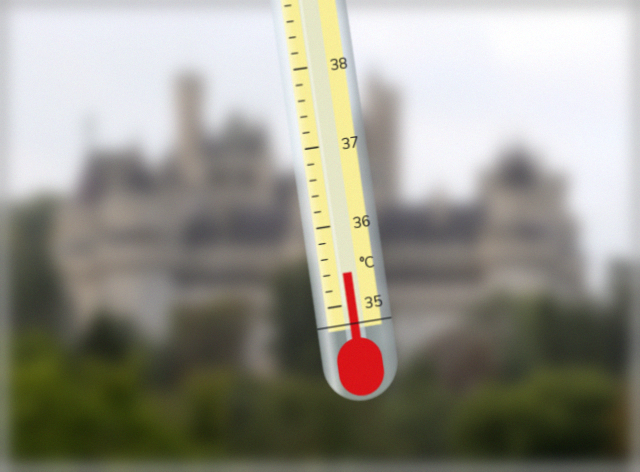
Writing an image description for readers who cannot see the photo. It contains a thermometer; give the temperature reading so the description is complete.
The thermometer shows 35.4 °C
